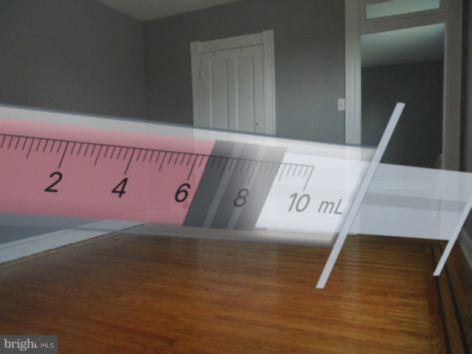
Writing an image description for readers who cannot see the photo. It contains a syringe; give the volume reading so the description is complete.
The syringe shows 6.4 mL
